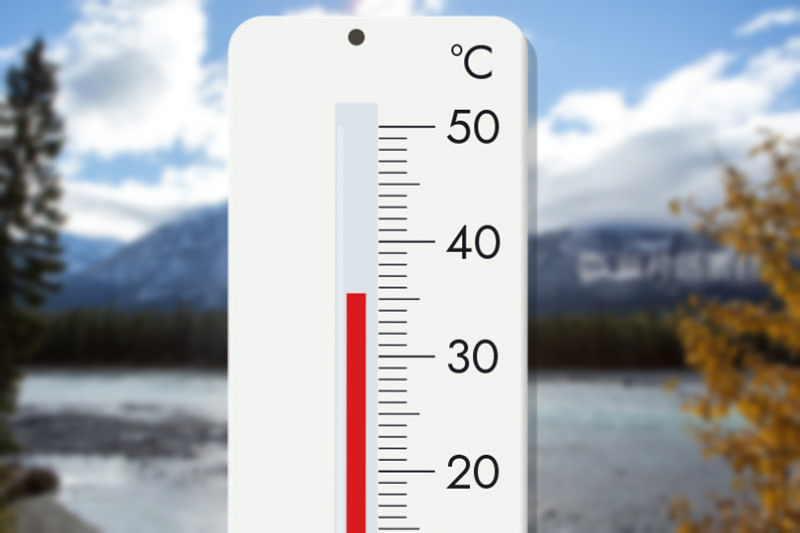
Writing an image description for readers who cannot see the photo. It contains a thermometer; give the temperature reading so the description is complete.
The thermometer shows 35.5 °C
